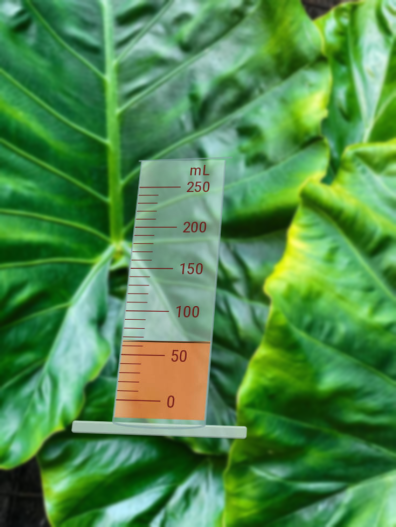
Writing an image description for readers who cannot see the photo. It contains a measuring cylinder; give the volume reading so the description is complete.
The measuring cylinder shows 65 mL
